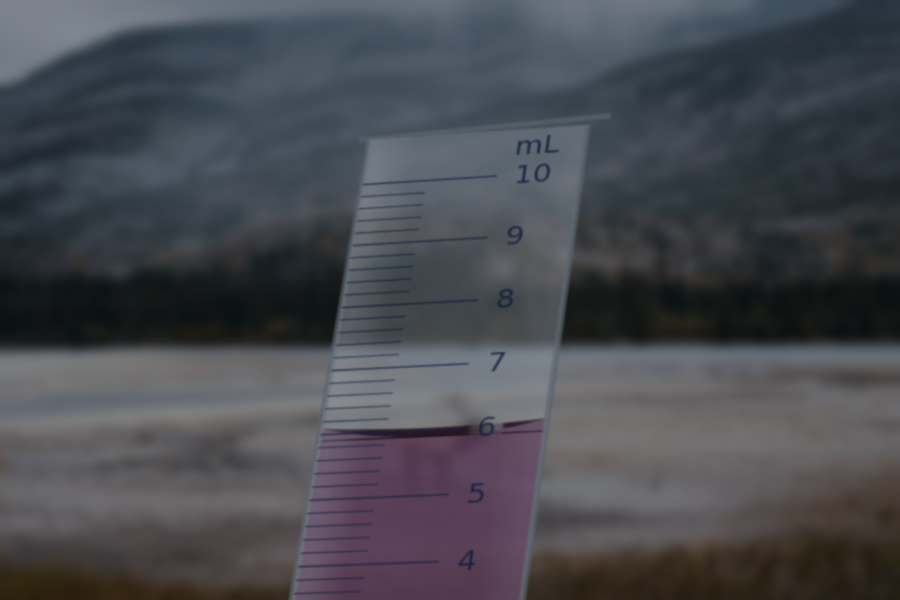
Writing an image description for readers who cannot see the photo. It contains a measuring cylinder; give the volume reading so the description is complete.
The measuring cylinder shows 5.9 mL
